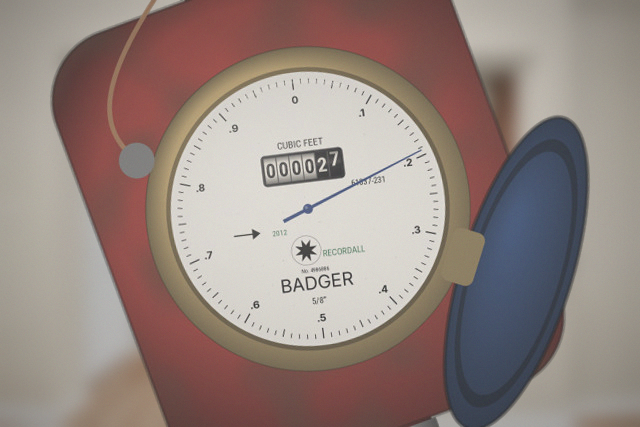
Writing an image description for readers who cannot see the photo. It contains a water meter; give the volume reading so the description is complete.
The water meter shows 27.19 ft³
